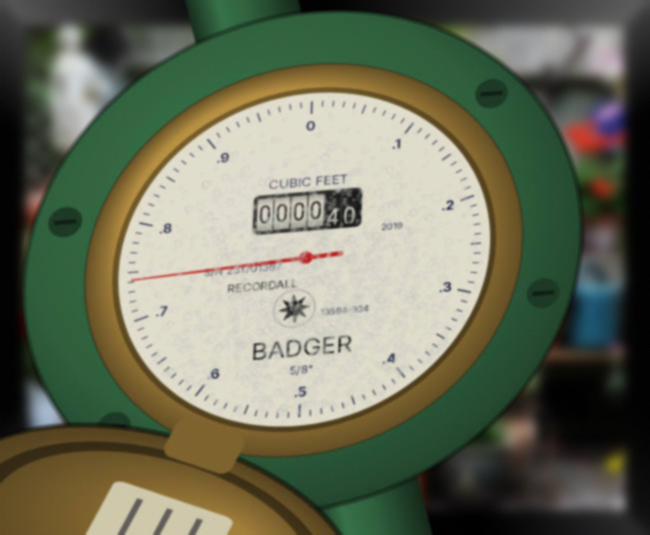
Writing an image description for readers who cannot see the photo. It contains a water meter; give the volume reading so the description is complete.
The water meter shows 39.74 ft³
